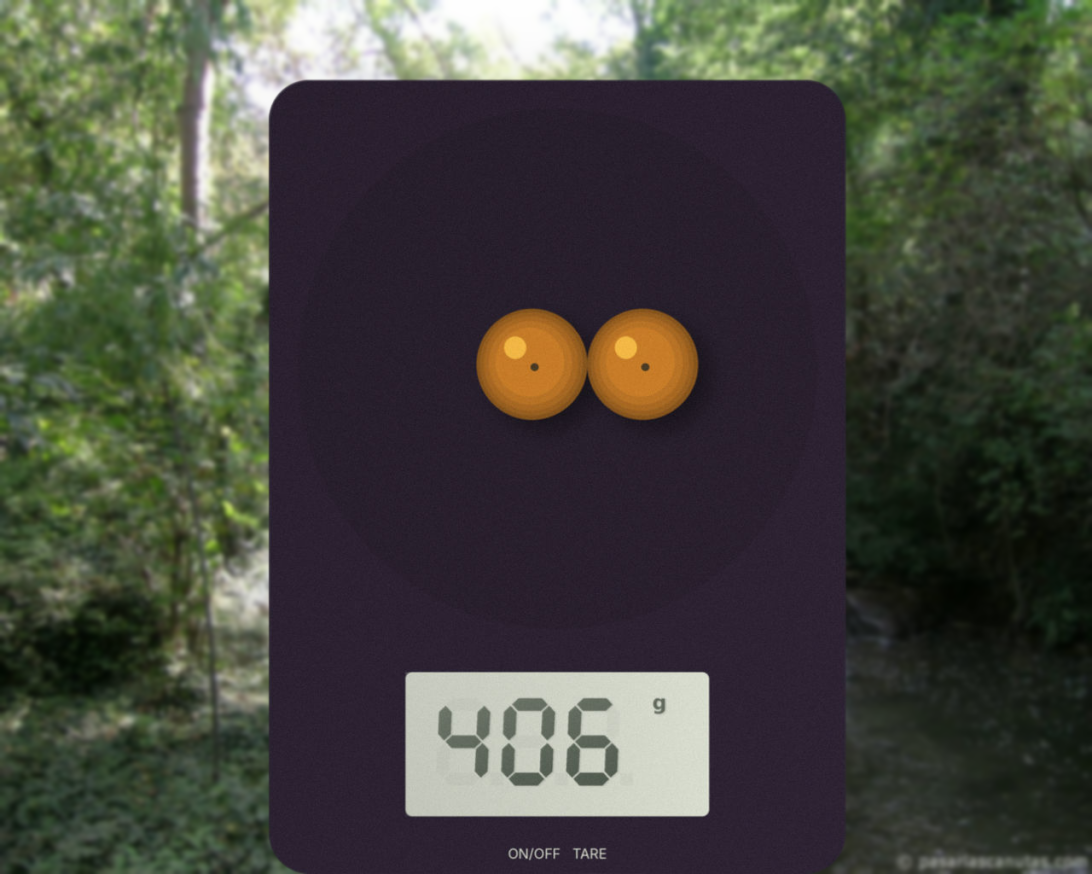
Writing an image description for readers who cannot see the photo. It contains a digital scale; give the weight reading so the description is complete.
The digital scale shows 406 g
